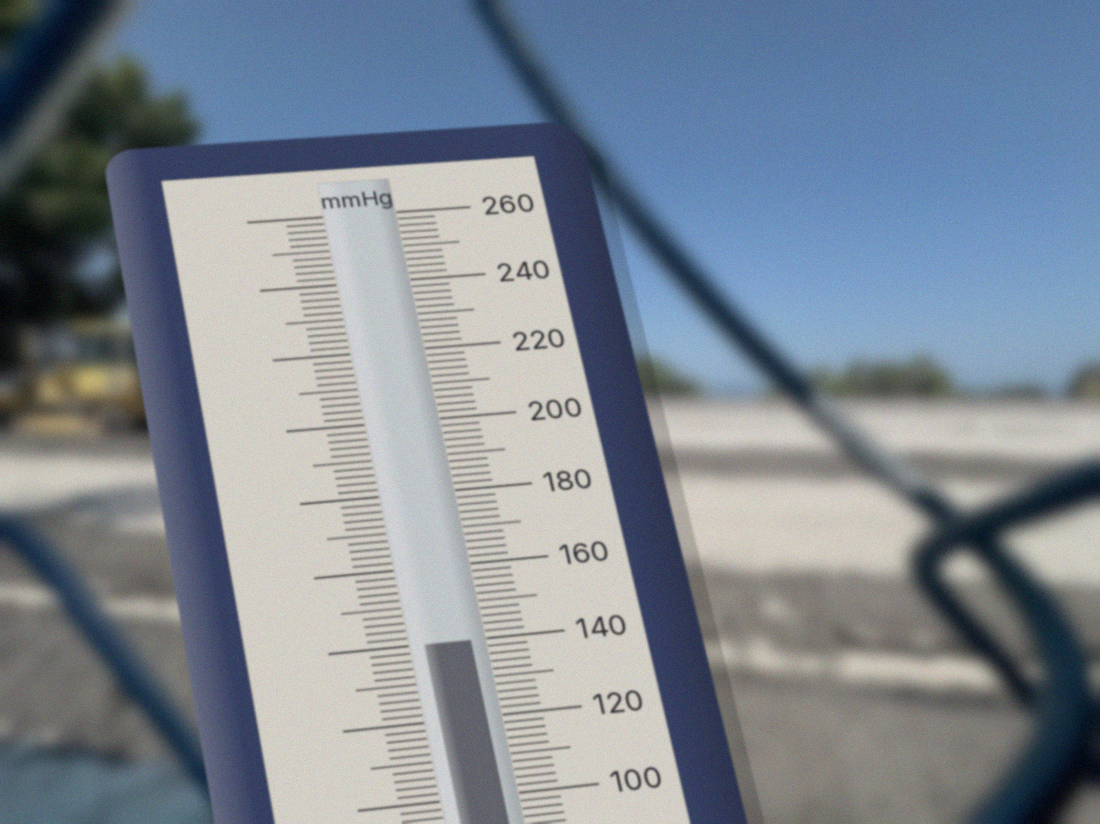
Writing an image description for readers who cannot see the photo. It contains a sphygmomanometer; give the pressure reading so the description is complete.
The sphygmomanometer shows 140 mmHg
